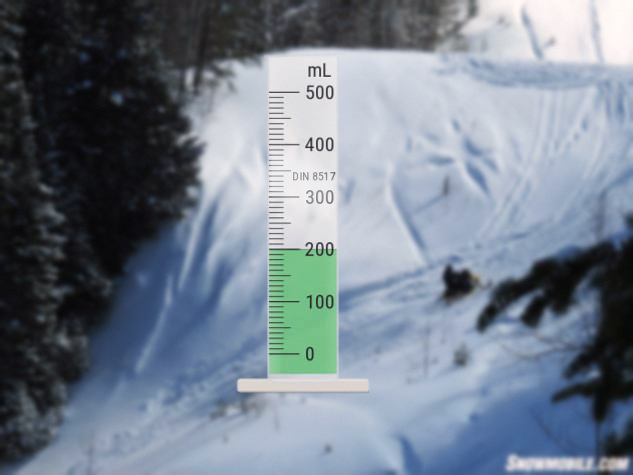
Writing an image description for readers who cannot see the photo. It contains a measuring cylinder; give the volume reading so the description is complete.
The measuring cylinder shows 200 mL
